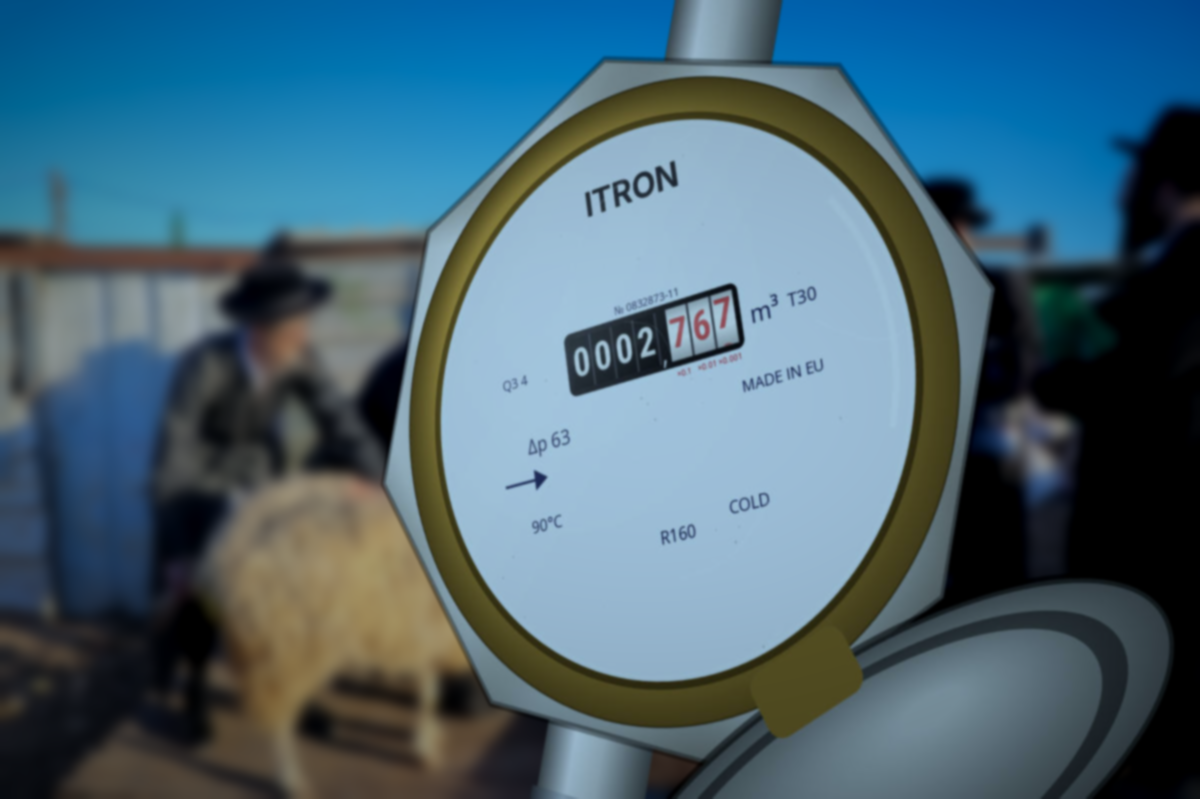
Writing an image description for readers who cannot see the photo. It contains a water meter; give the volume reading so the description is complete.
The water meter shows 2.767 m³
